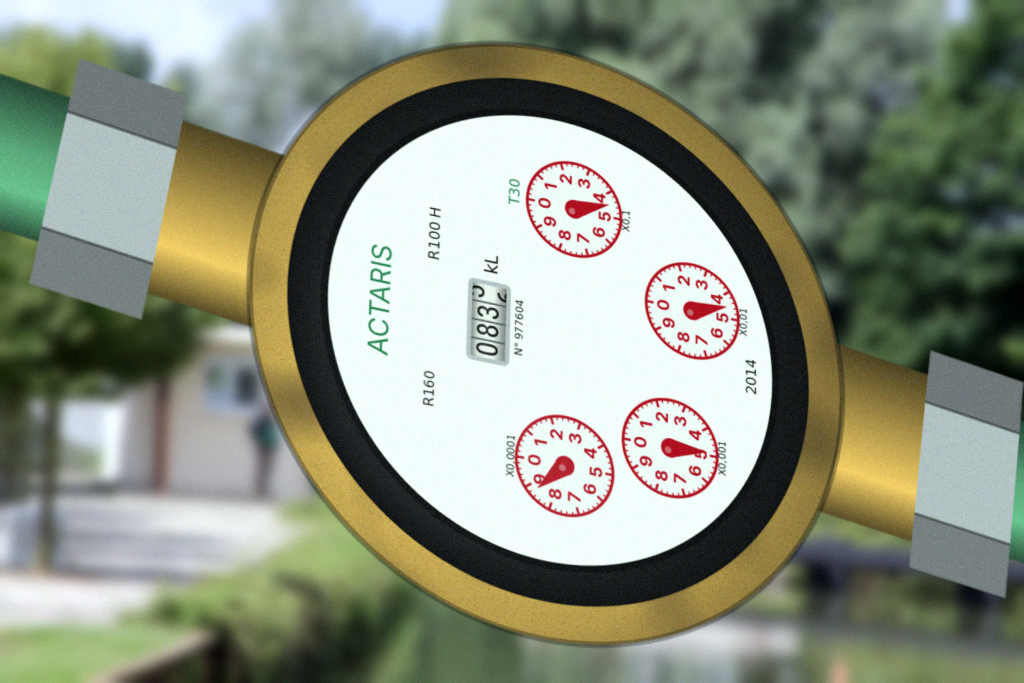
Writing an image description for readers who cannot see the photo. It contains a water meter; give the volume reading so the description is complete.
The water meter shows 835.4448 kL
